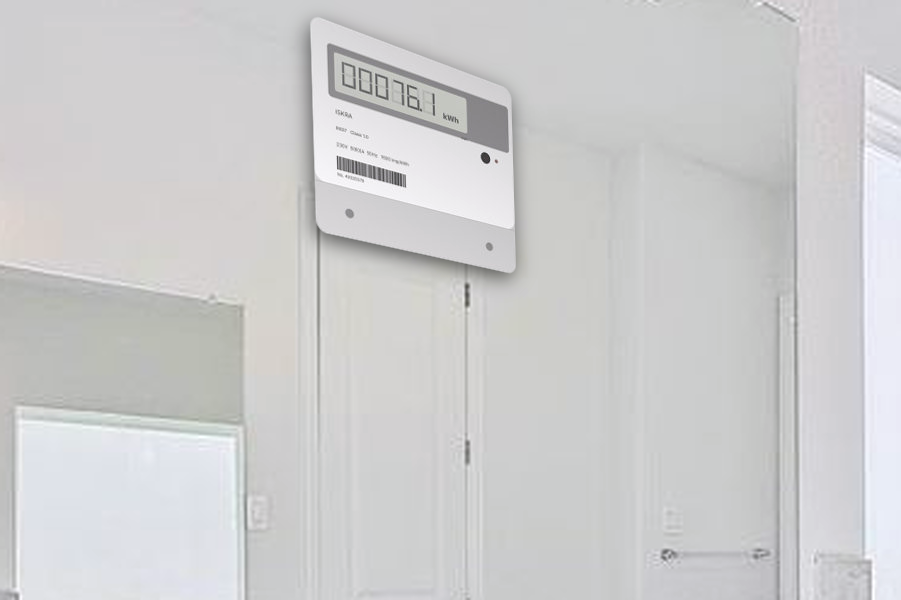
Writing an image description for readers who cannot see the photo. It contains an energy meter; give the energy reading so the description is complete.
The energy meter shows 76.1 kWh
